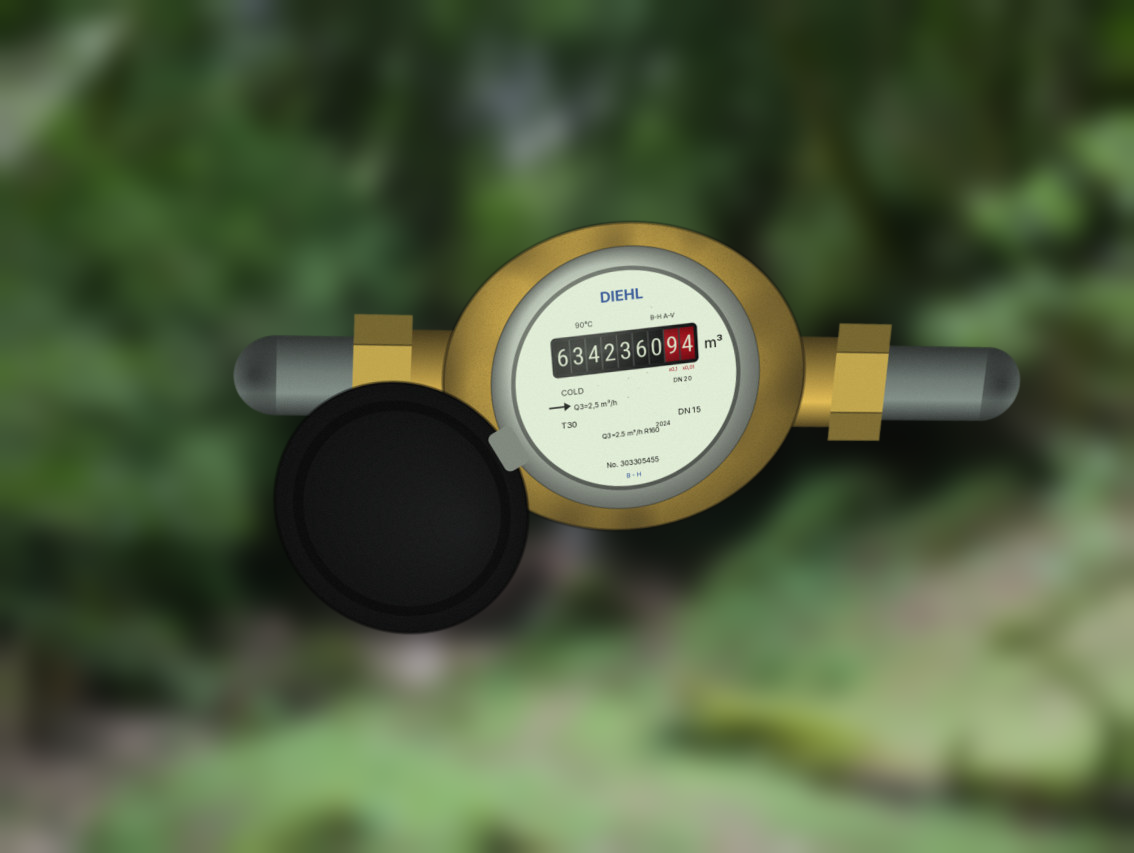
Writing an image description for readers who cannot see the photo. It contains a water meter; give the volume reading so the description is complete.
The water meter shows 6342360.94 m³
